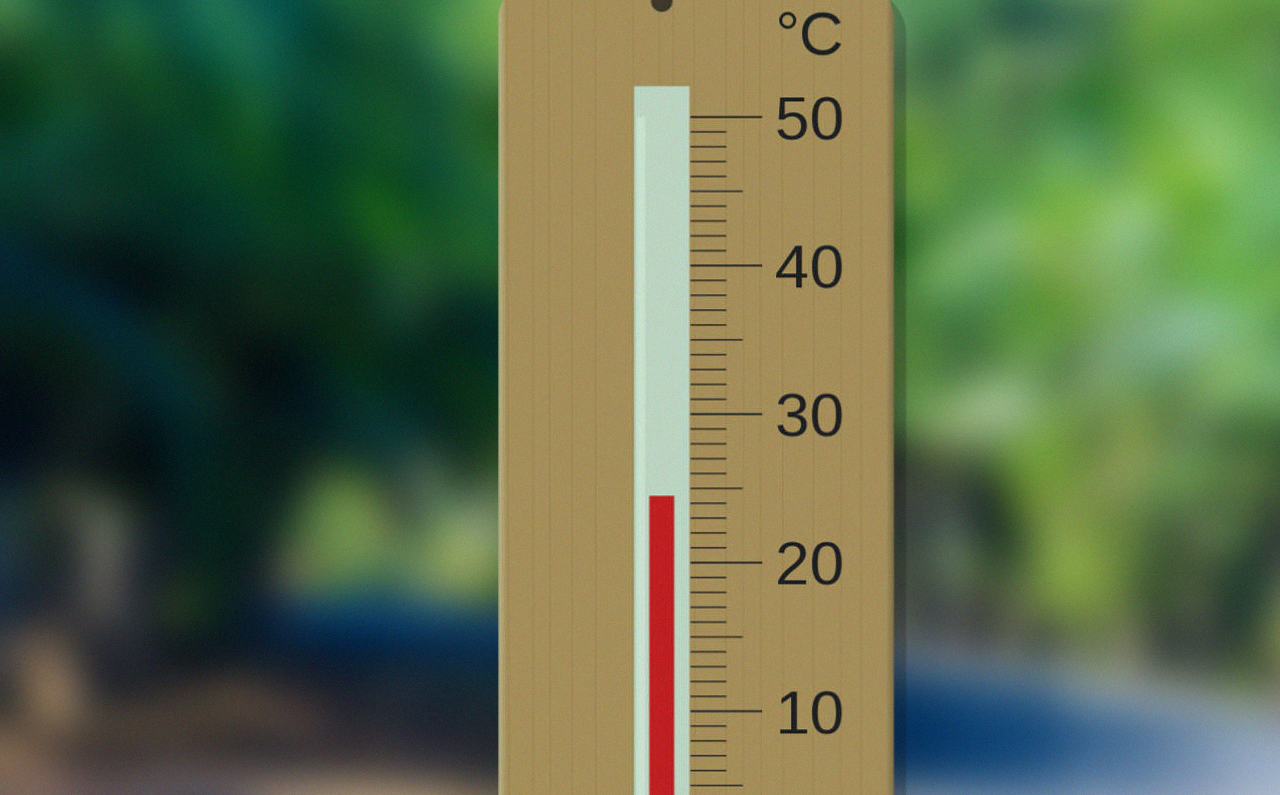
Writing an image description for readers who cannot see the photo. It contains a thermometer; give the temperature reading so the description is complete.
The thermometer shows 24.5 °C
